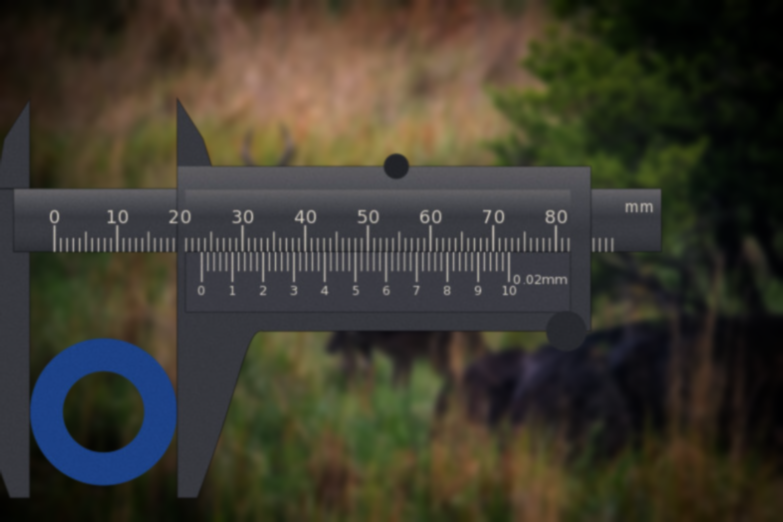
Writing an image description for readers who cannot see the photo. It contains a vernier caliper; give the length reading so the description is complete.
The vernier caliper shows 23.5 mm
